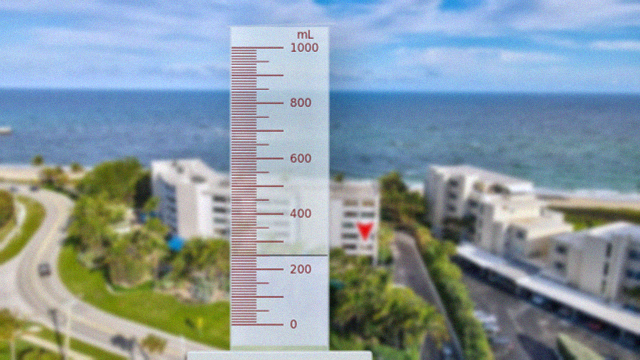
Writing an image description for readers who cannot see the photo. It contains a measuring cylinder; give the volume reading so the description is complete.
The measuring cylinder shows 250 mL
